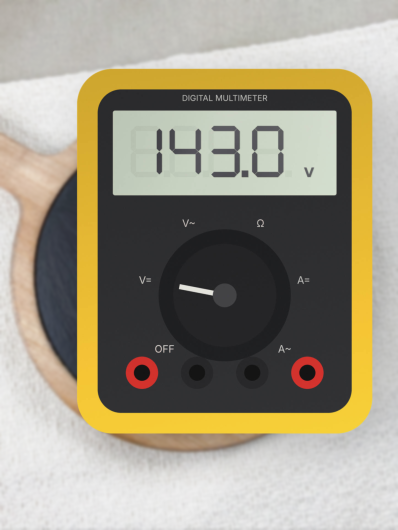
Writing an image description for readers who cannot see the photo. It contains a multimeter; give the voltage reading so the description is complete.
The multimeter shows 143.0 V
